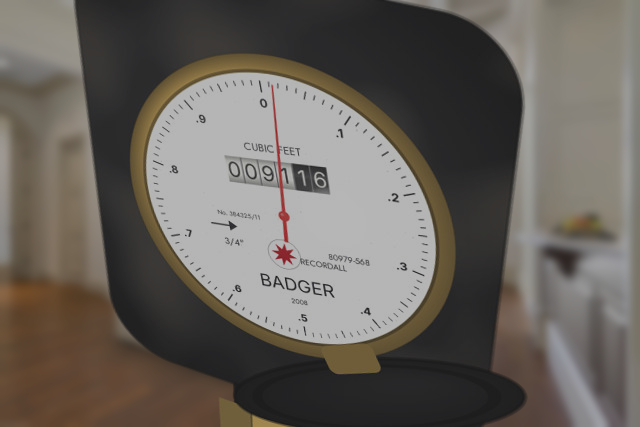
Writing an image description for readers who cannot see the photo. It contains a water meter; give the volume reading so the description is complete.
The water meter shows 9116.01 ft³
